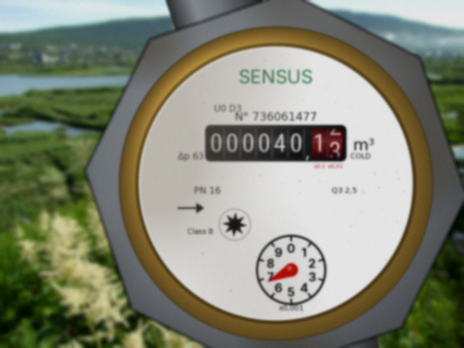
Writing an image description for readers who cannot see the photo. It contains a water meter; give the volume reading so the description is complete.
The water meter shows 40.126 m³
